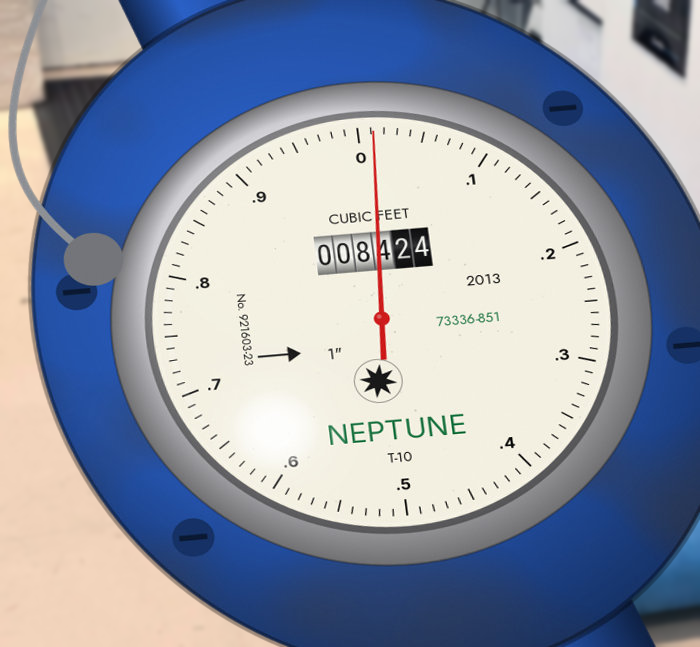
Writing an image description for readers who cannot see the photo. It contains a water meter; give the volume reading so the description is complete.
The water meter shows 8424.01 ft³
